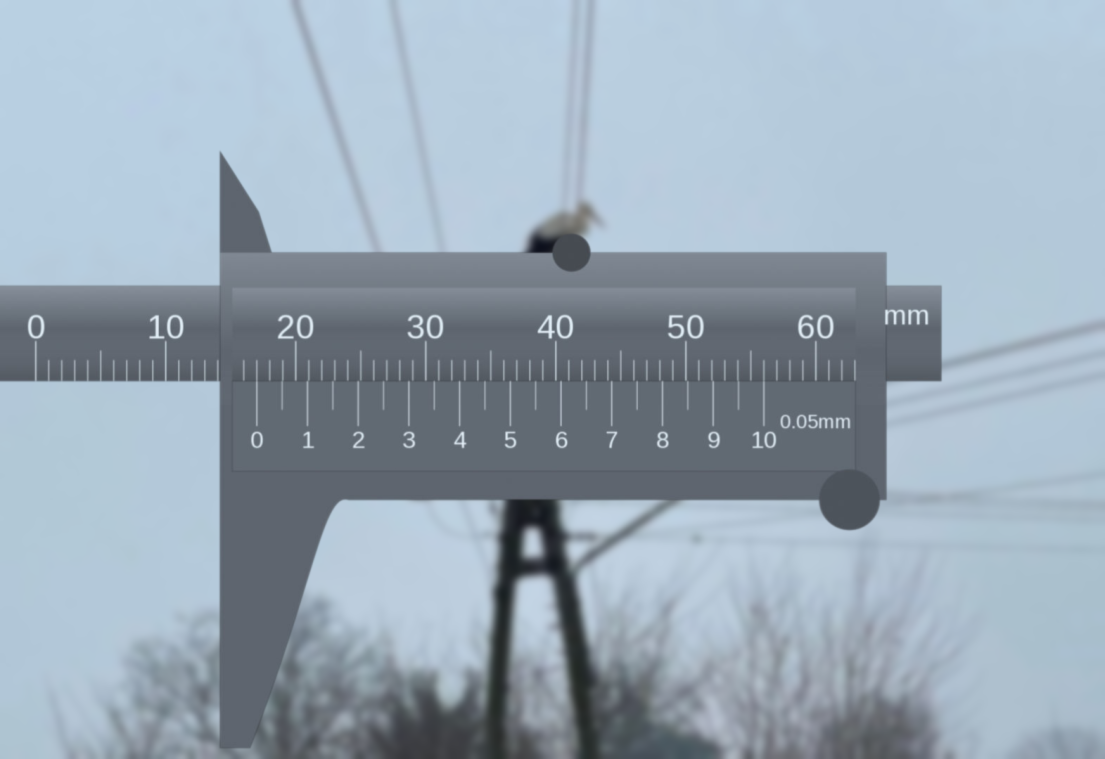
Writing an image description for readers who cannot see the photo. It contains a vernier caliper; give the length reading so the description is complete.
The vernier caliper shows 17.0 mm
